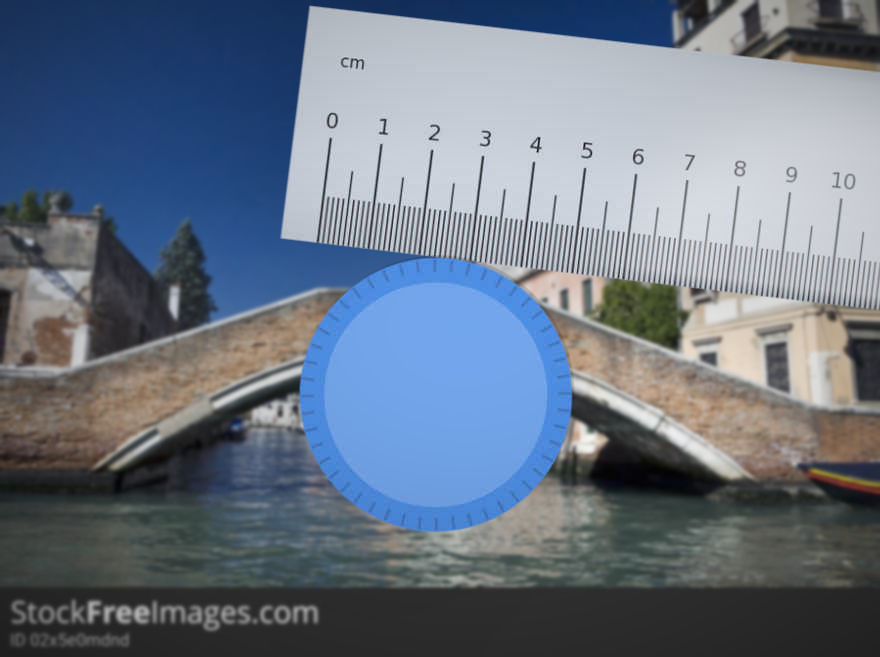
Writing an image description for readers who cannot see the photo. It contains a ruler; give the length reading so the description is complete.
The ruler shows 5.3 cm
